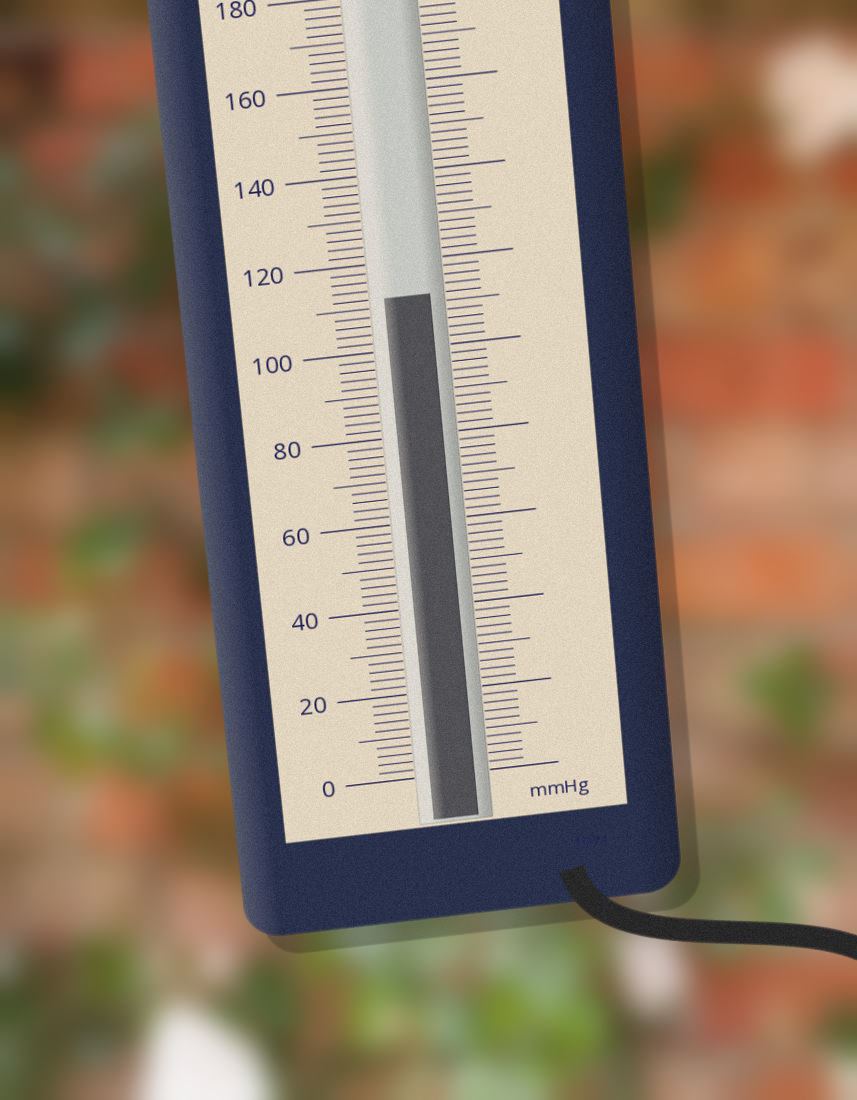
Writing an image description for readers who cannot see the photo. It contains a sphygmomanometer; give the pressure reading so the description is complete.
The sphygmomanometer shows 112 mmHg
